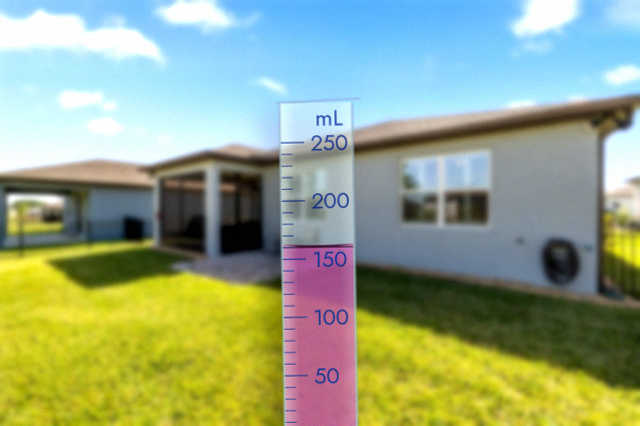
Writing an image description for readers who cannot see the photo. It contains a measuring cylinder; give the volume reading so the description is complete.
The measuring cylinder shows 160 mL
